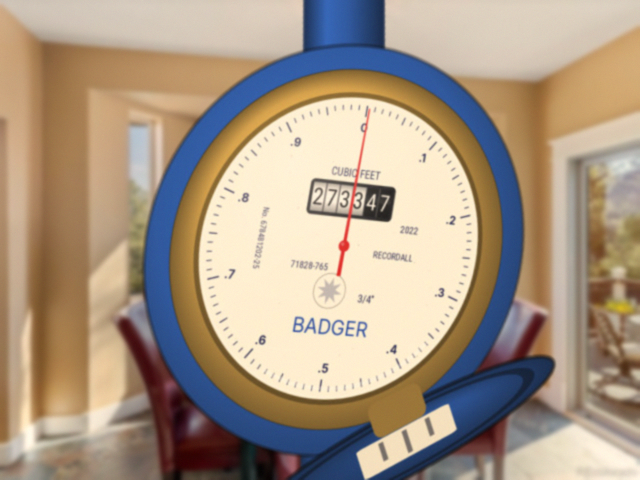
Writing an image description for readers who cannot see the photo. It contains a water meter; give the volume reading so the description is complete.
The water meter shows 273347.00 ft³
